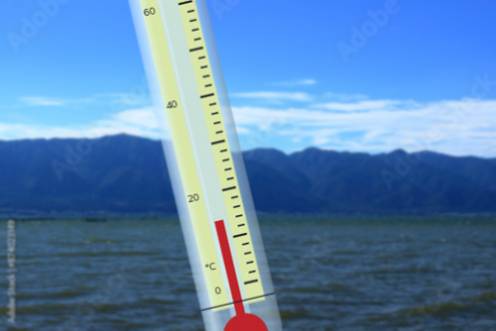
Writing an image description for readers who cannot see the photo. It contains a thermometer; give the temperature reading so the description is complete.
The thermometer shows 14 °C
